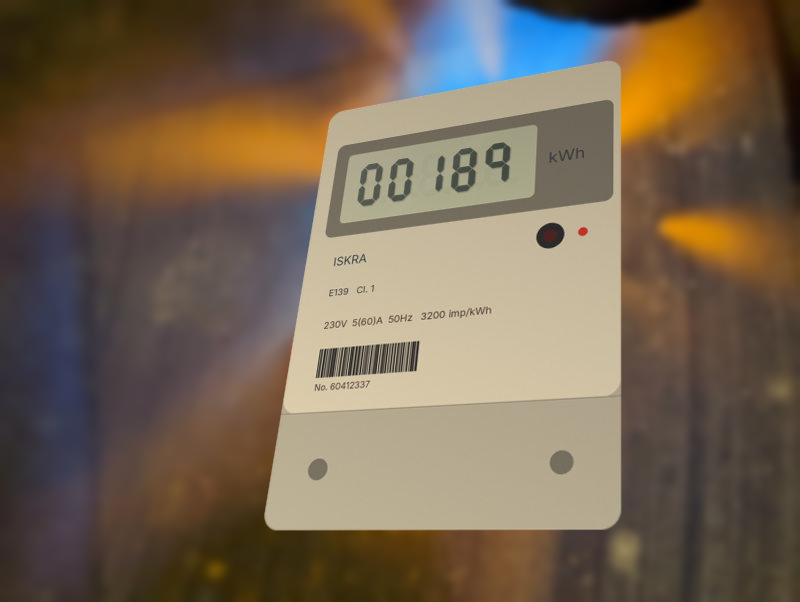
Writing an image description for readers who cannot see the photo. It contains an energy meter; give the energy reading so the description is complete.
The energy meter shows 189 kWh
